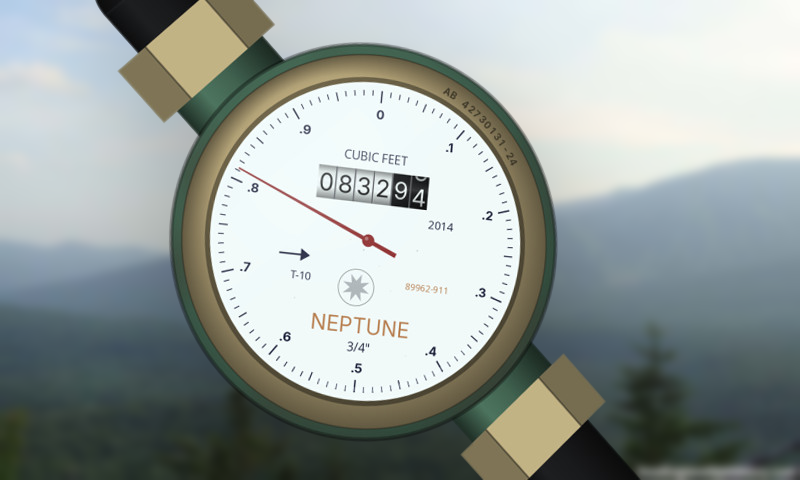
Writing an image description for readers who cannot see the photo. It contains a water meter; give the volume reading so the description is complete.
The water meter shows 83293.81 ft³
